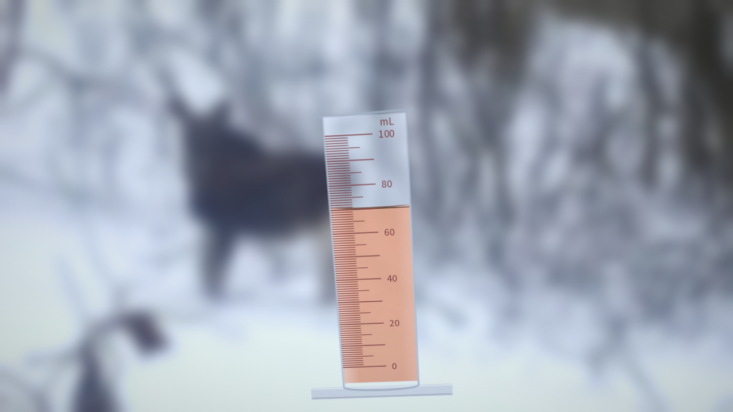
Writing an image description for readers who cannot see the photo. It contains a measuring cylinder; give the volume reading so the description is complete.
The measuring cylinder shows 70 mL
